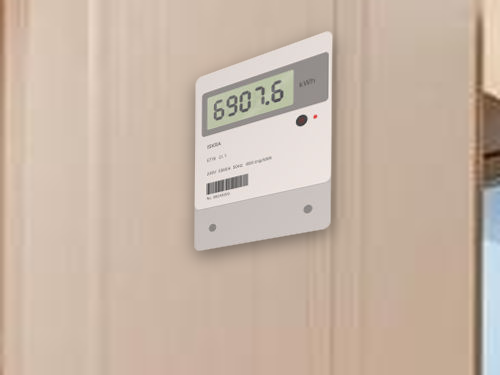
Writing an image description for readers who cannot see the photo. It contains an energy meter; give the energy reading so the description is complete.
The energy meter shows 6907.6 kWh
